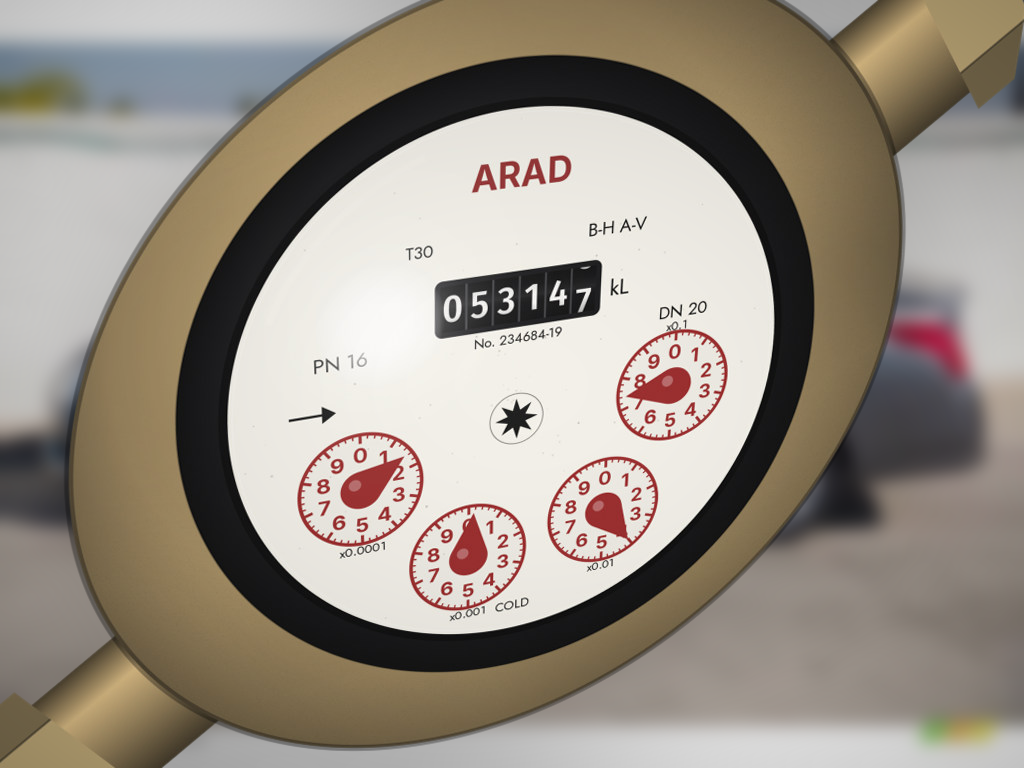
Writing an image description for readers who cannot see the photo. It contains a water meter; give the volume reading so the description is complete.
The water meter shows 53146.7401 kL
